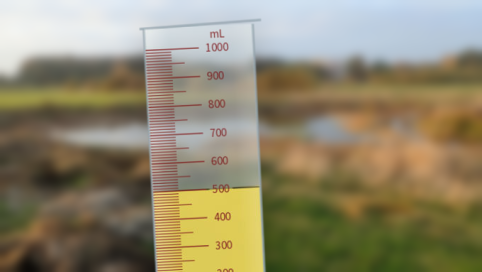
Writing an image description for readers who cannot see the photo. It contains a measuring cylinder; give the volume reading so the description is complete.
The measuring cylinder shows 500 mL
